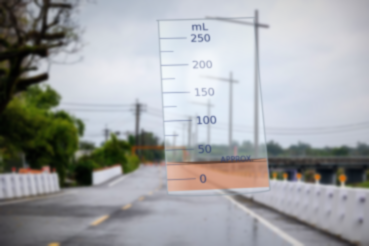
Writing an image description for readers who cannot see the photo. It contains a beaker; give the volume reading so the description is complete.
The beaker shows 25 mL
